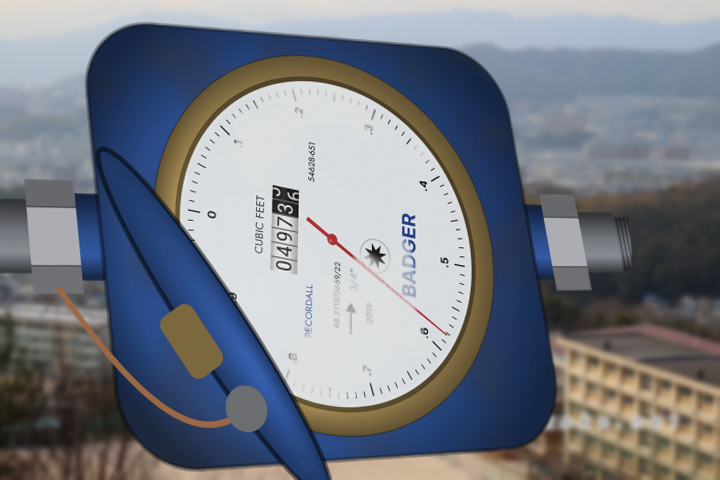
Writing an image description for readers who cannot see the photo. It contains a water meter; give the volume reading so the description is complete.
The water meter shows 49735.58 ft³
